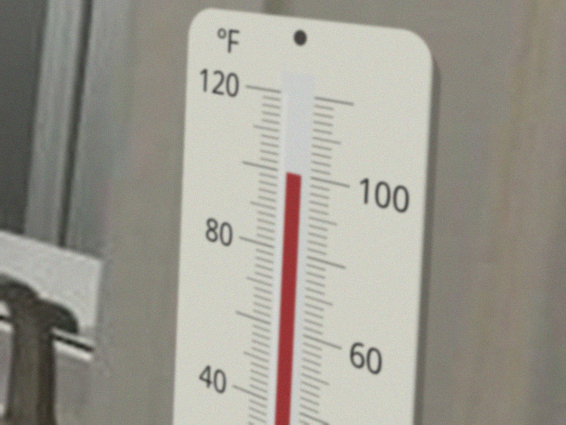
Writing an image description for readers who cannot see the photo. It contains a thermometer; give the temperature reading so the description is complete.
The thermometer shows 100 °F
